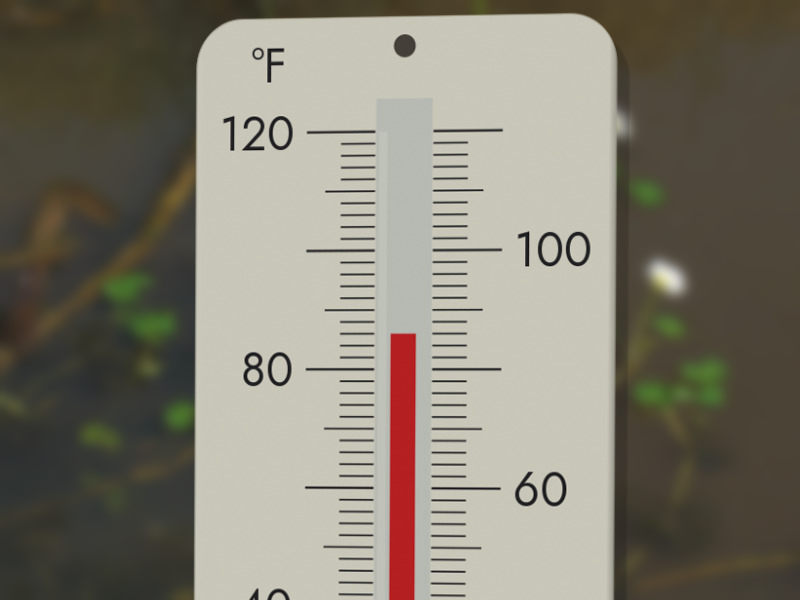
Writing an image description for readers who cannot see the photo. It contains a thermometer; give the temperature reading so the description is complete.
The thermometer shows 86 °F
